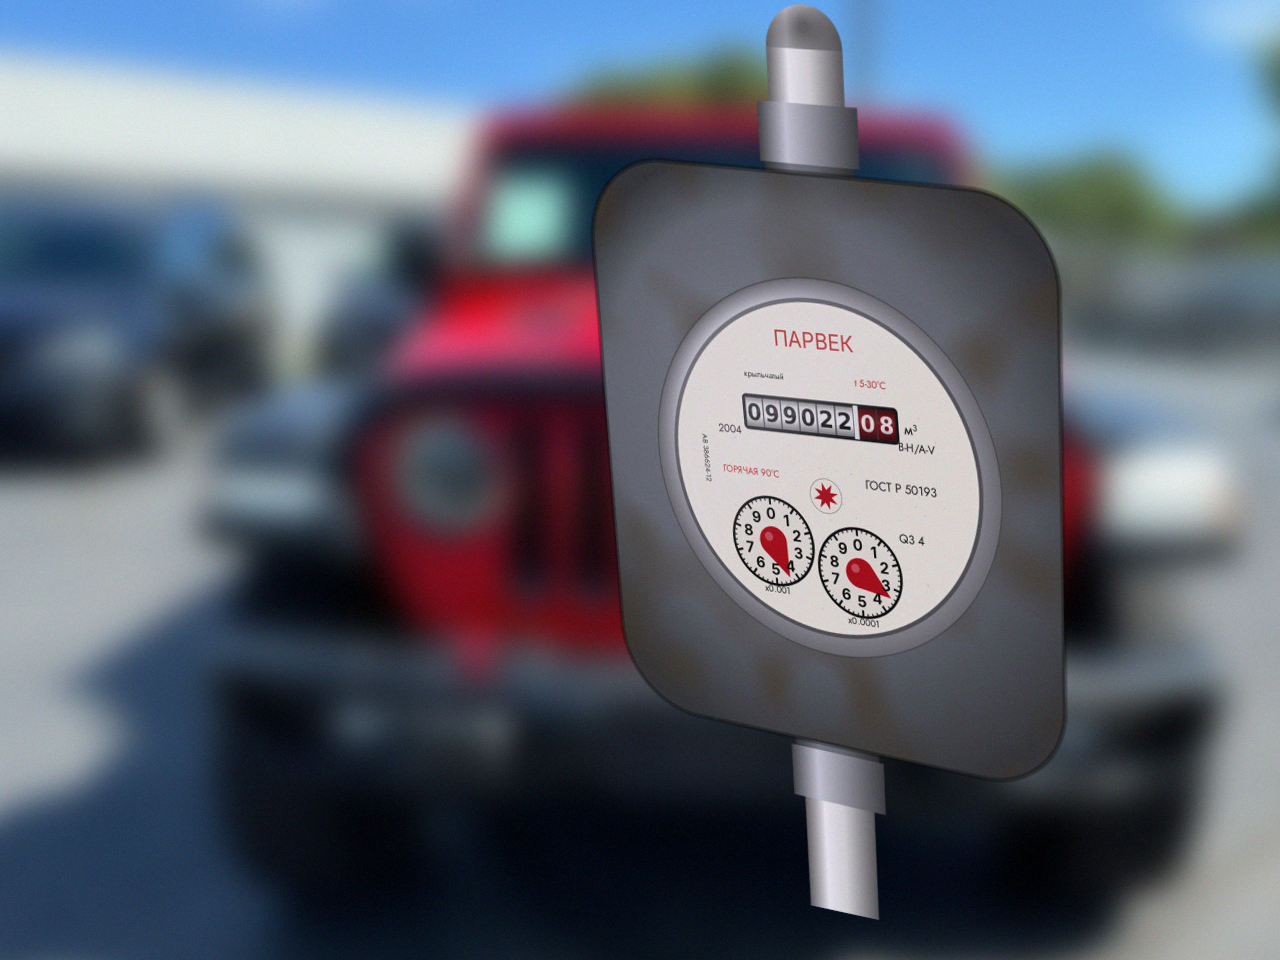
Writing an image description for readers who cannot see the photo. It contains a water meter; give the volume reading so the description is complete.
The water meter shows 99022.0843 m³
